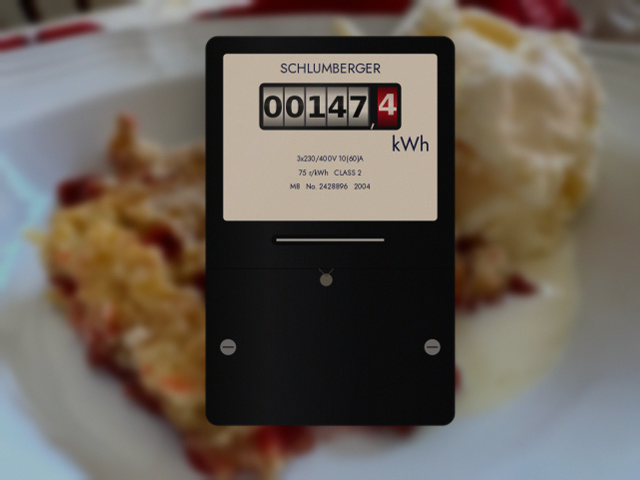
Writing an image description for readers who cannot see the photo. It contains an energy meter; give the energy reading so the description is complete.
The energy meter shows 147.4 kWh
